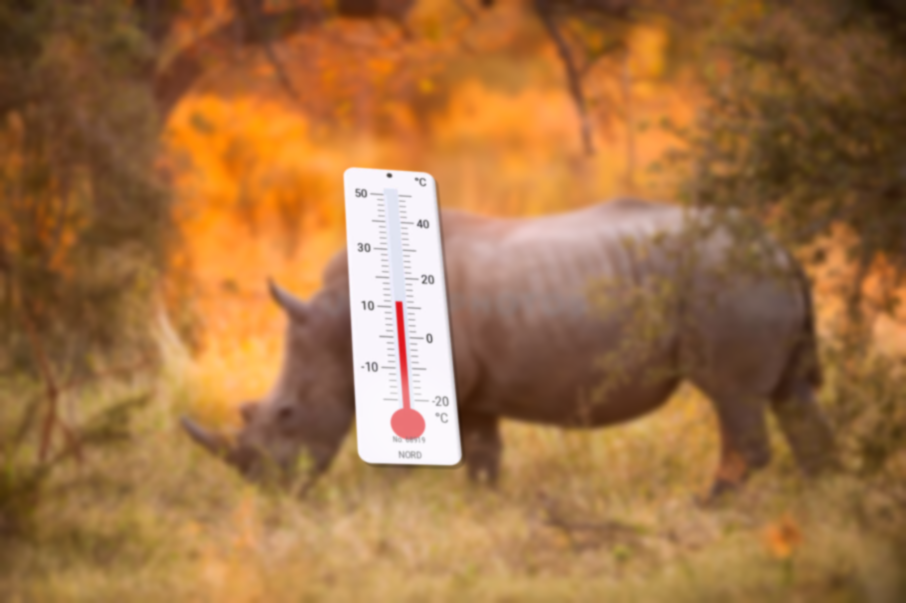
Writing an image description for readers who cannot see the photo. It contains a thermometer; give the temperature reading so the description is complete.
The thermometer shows 12 °C
